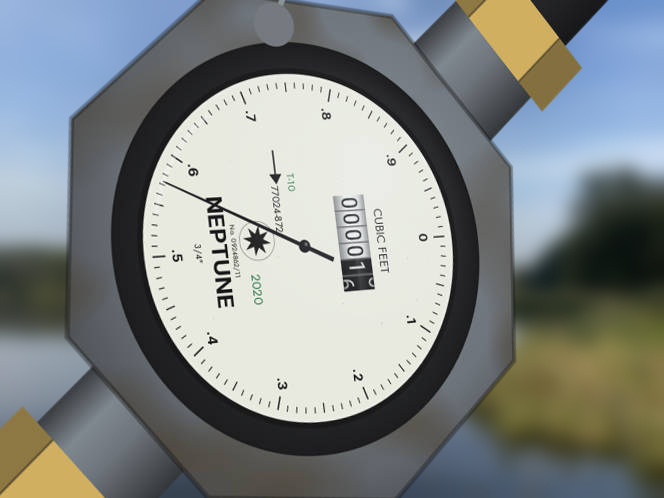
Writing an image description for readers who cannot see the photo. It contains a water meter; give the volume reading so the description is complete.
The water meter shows 15.57 ft³
